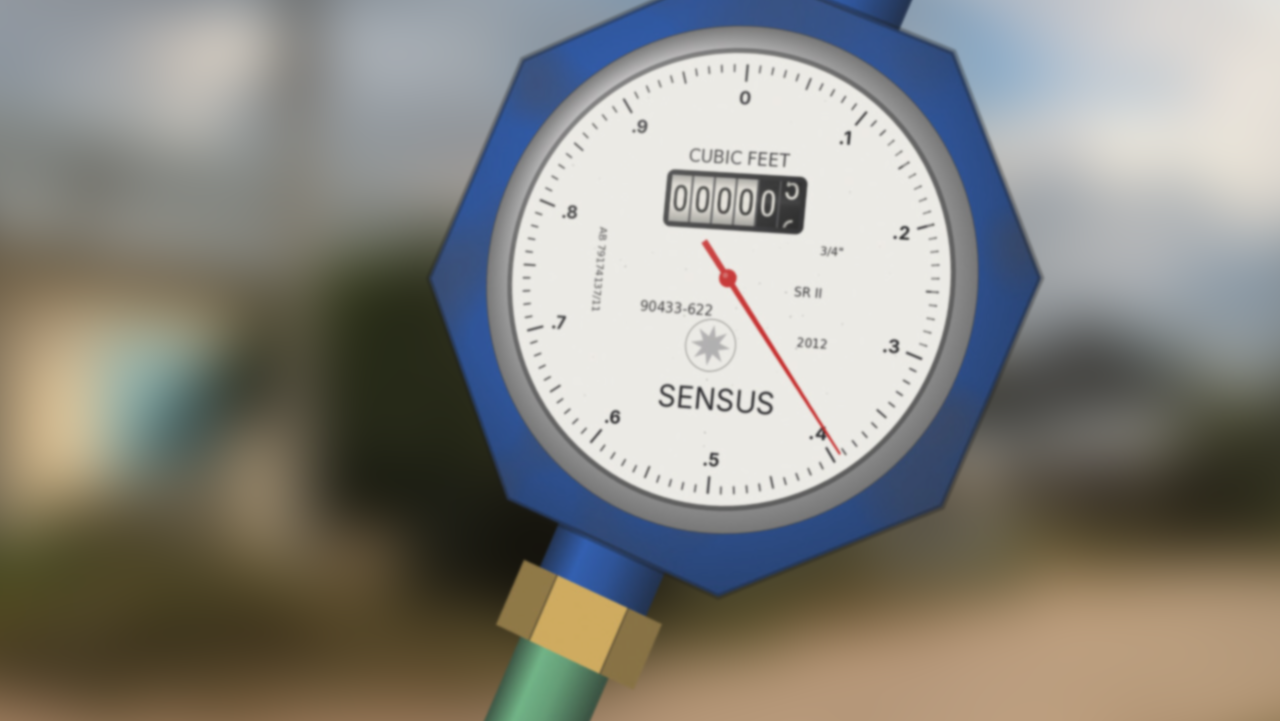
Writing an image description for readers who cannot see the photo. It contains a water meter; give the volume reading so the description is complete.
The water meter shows 5.39 ft³
